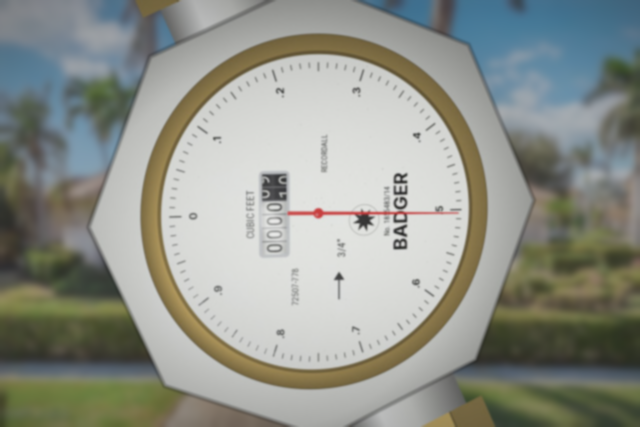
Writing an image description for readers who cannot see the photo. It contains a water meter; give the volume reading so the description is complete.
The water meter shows 9.50 ft³
